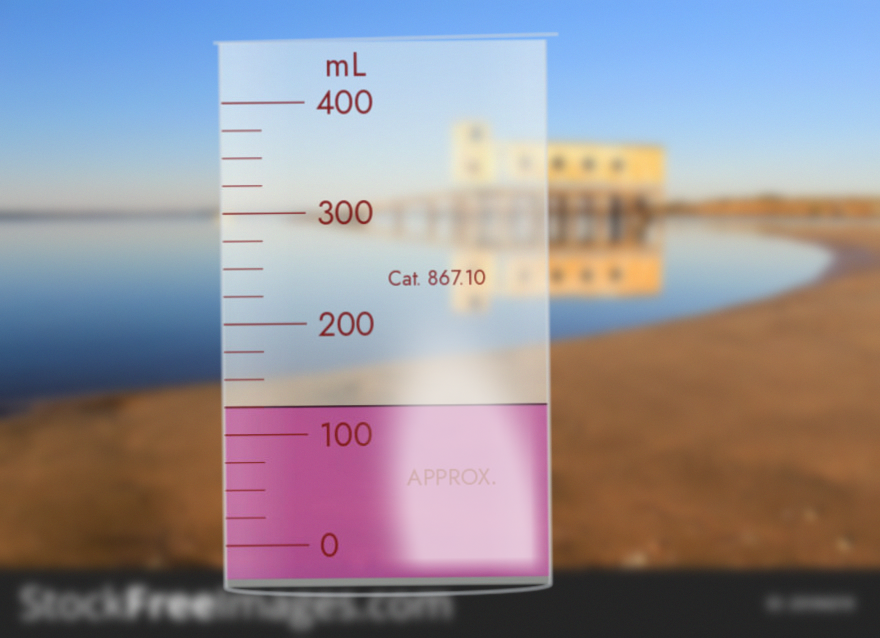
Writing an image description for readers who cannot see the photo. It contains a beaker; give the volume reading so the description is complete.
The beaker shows 125 mL
